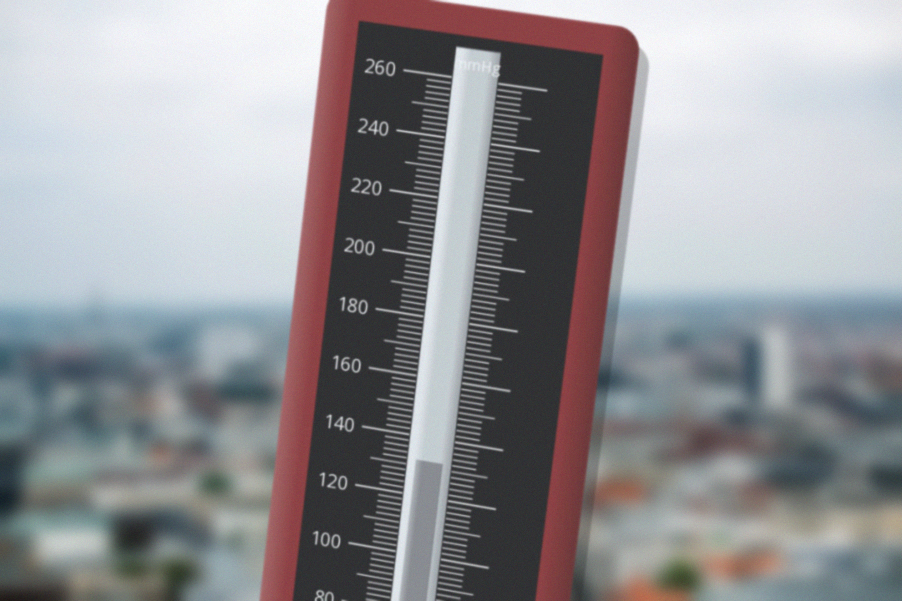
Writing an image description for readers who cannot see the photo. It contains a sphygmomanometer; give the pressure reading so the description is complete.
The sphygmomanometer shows 132 mmHg
